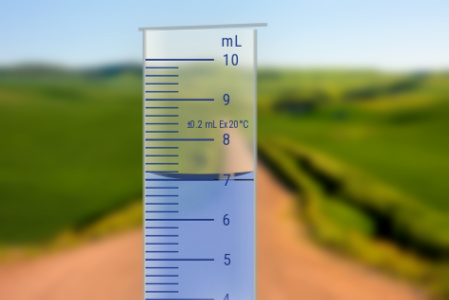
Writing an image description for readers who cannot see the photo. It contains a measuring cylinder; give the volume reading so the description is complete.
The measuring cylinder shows 7 mL
